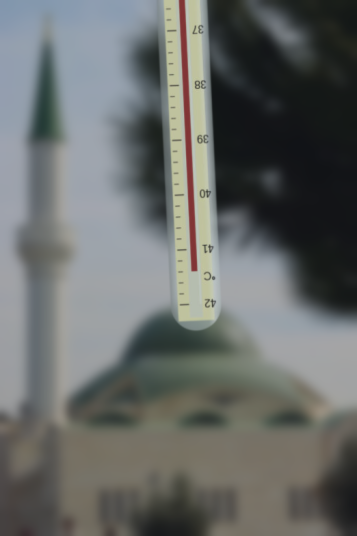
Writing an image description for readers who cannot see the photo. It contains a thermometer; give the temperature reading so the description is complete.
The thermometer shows 41.4 °C
